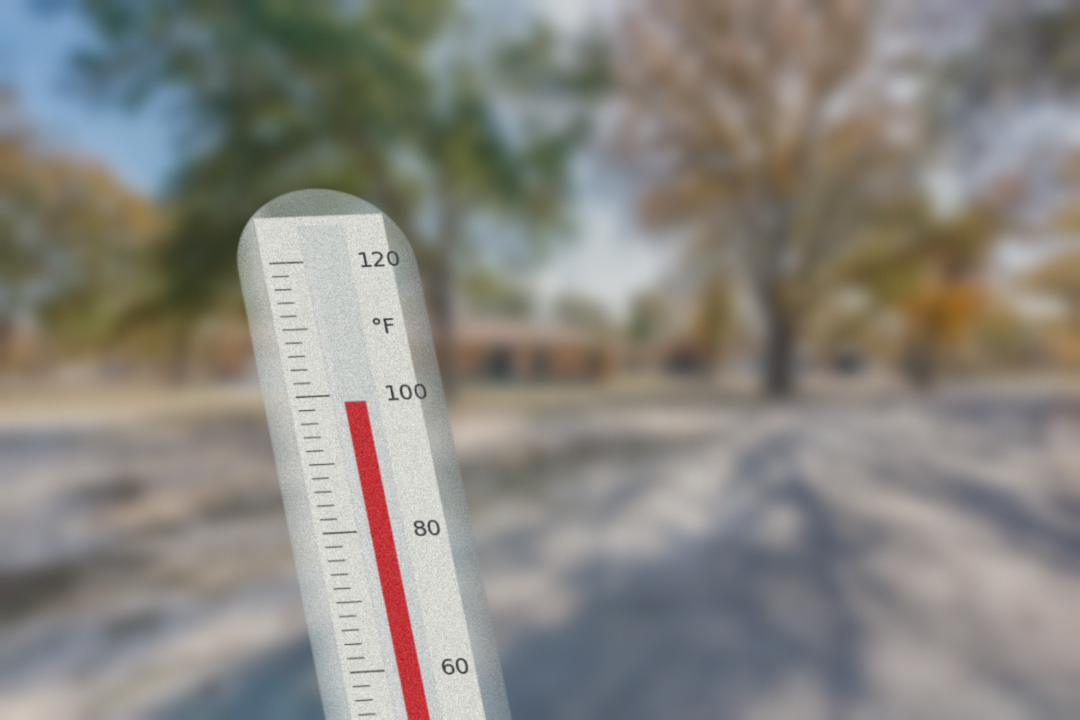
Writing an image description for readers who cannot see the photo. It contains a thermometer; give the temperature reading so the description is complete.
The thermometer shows 99 °F
